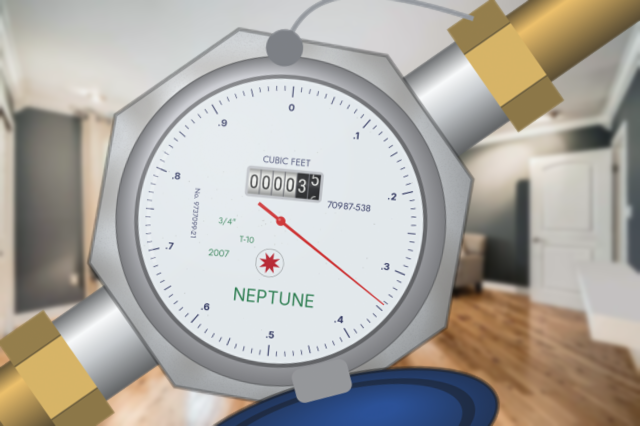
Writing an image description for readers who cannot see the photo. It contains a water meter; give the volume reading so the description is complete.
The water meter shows 35.34 ft³
